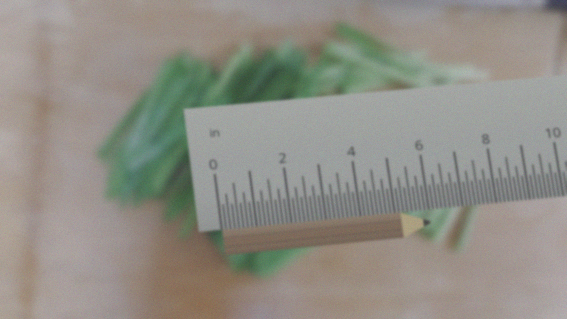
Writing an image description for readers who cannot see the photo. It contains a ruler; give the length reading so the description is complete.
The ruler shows 6 in
